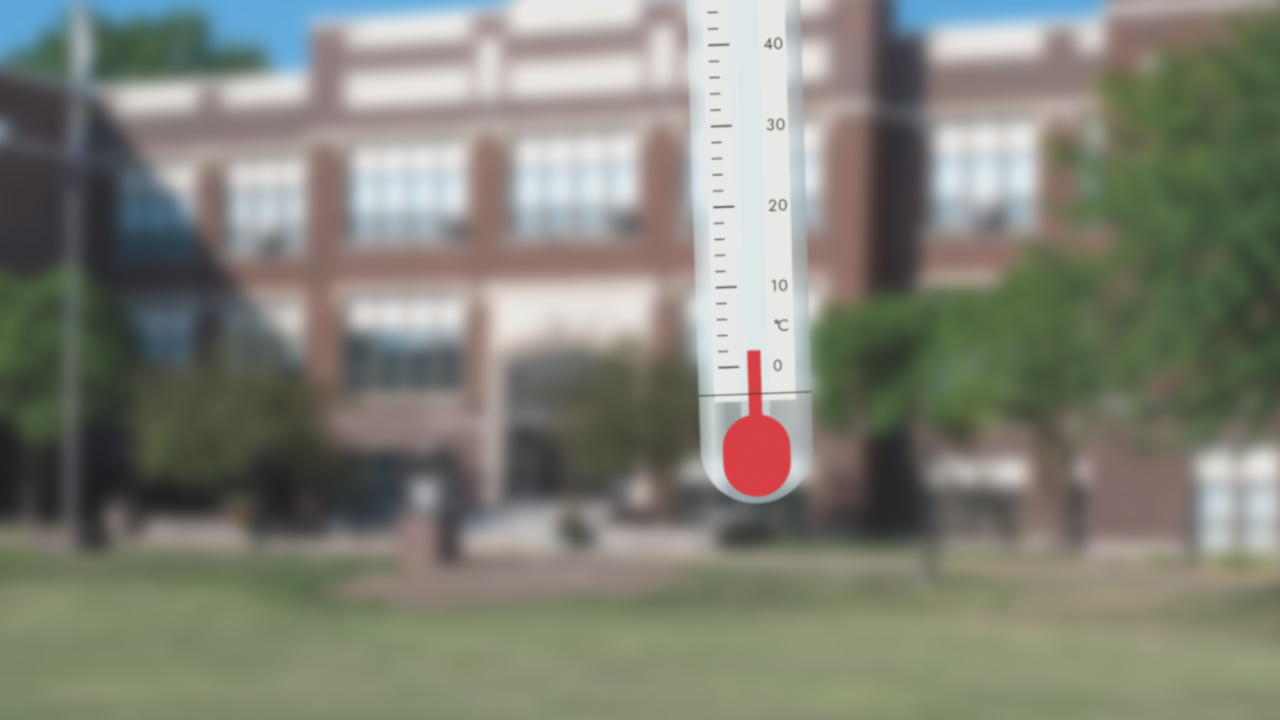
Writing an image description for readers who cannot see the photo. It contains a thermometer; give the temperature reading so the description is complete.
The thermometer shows 2 °C
